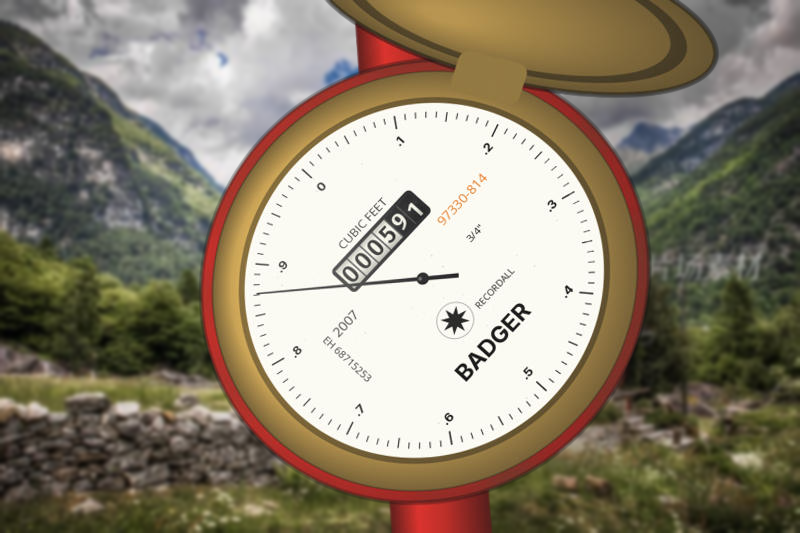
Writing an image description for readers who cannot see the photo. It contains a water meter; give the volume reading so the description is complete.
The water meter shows 590.87 ft³
